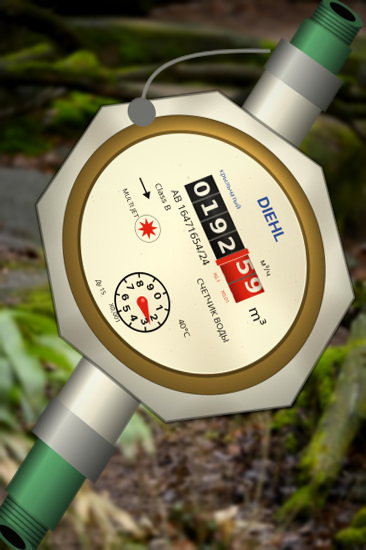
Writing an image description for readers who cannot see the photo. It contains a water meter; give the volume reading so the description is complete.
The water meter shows 192.592 m³
